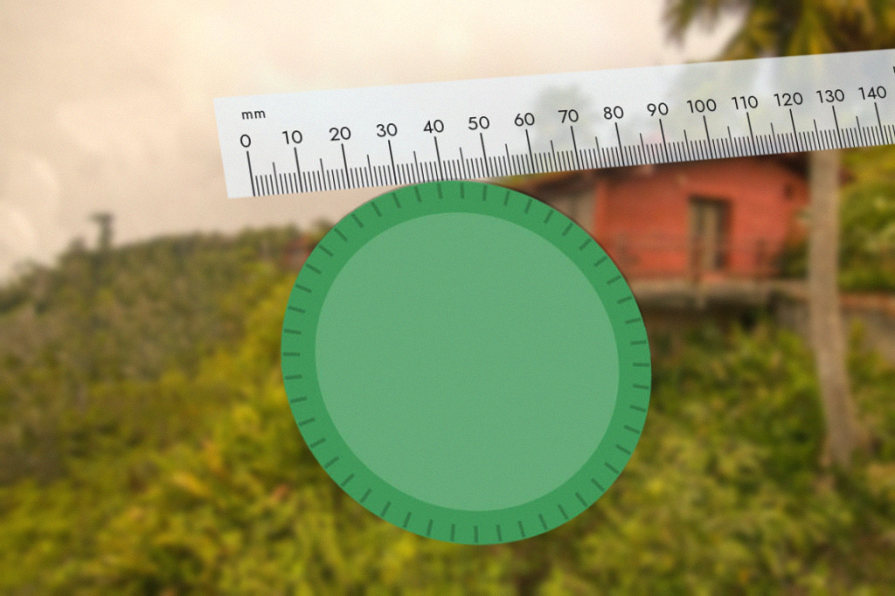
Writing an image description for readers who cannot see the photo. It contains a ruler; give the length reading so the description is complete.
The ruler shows 78 mm
